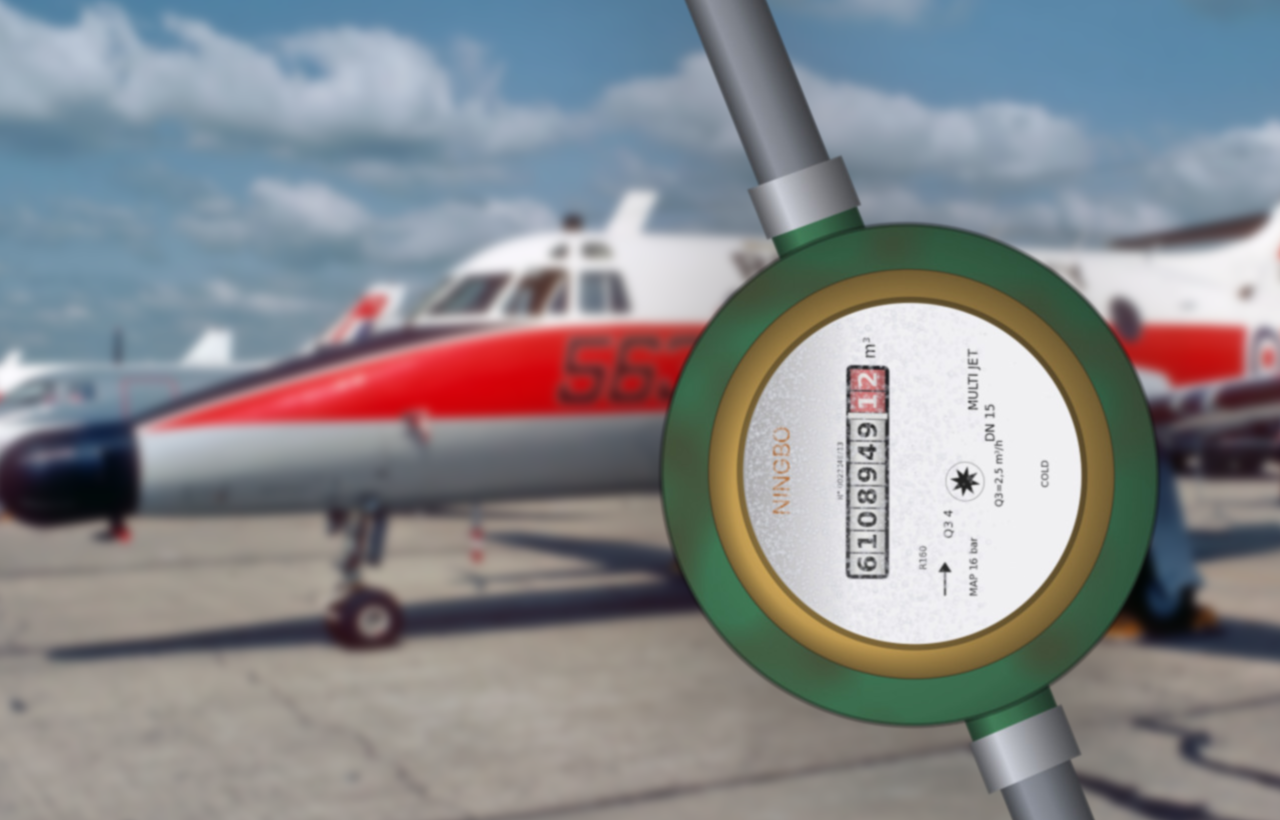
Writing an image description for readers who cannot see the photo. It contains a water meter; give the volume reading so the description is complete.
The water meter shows 6108949.12 m³
